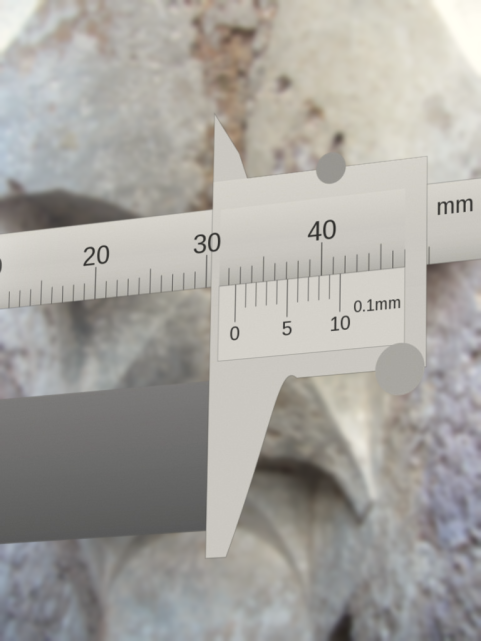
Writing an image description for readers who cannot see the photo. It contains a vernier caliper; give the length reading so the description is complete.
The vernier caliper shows 32.6 mm
